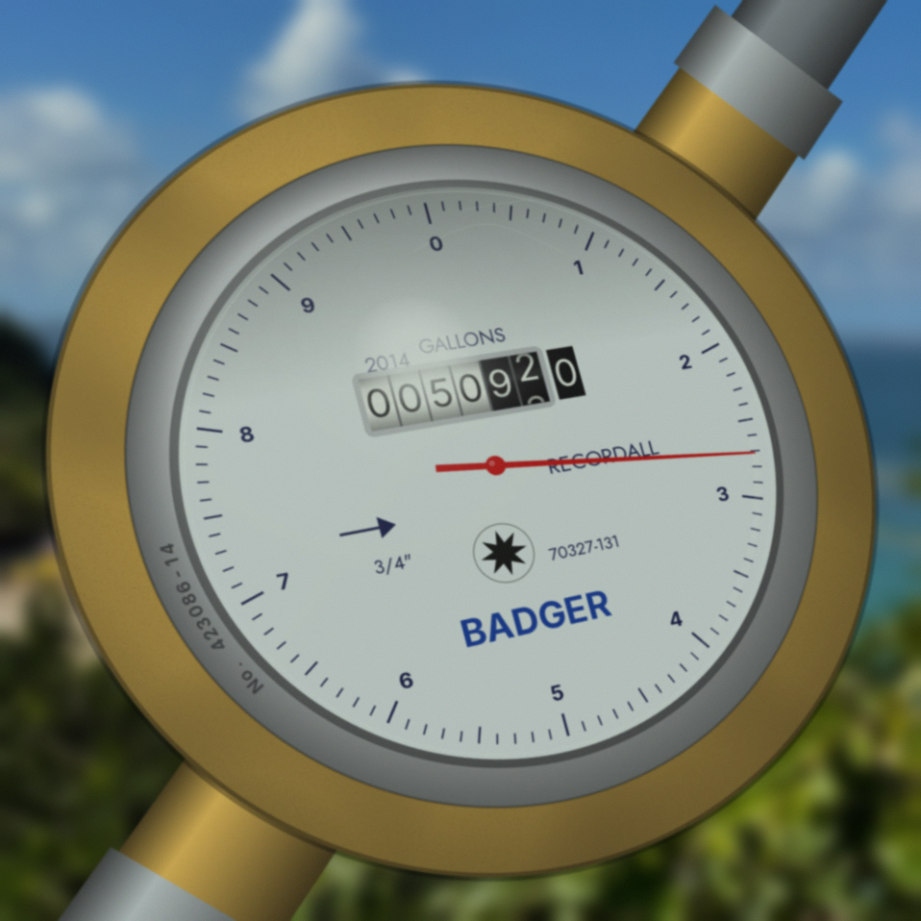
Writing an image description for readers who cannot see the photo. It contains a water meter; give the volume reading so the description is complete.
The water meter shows 50922.7 gal
